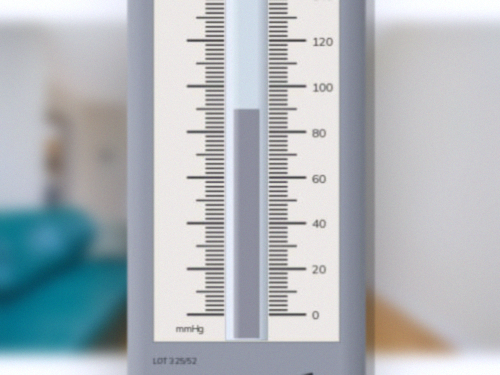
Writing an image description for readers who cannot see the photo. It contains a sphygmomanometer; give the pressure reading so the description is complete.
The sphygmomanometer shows 90 mmHg
